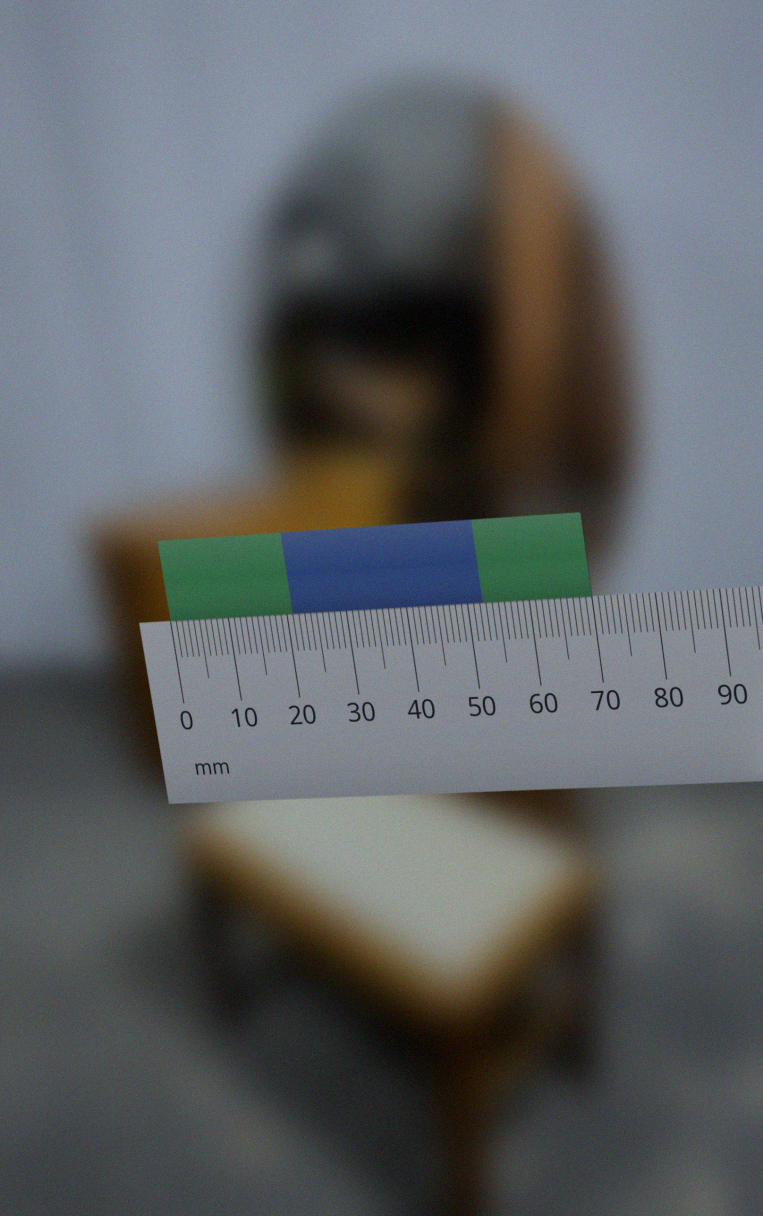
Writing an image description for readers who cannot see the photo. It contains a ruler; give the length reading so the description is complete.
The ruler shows 70 mm
